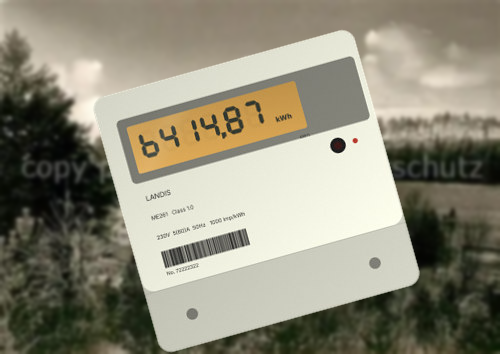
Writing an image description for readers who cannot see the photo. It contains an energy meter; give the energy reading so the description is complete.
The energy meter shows 6414.87 kWh
